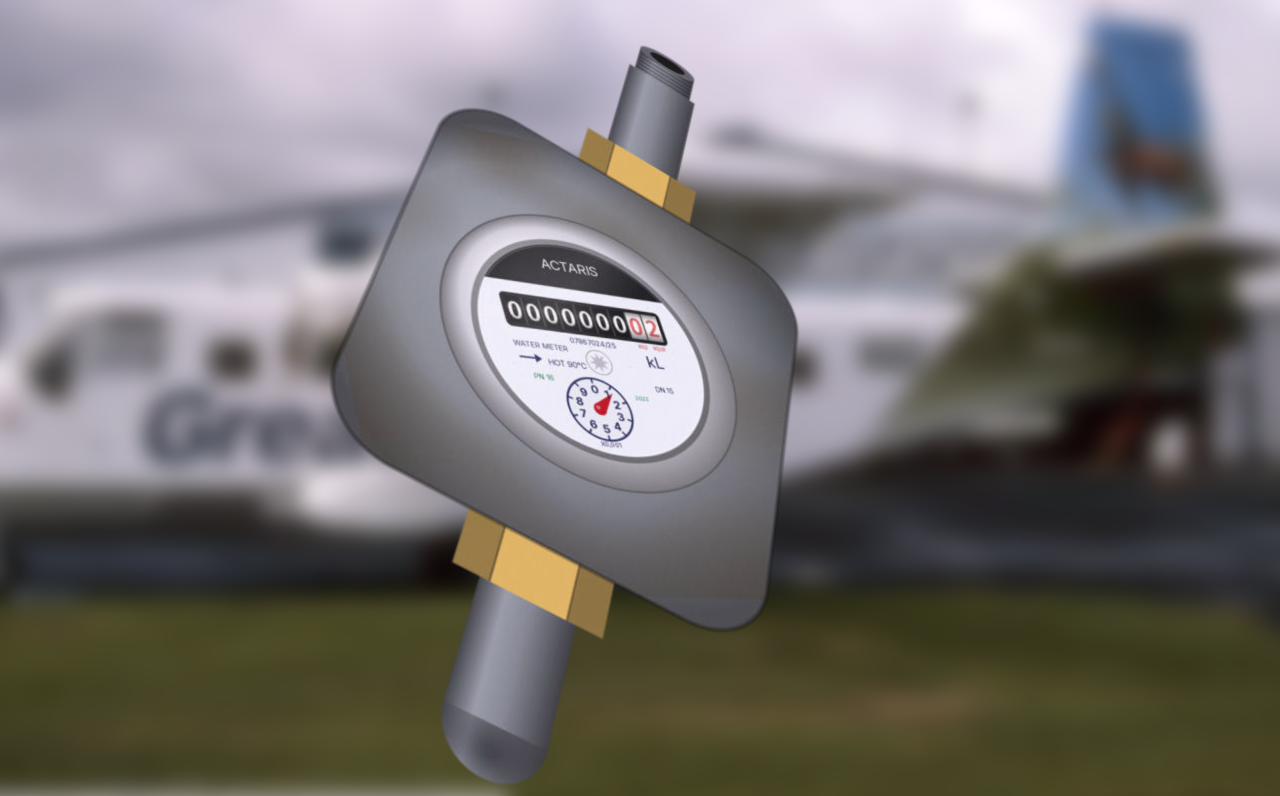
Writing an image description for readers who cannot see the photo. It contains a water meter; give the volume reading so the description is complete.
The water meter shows 0.021 kL
